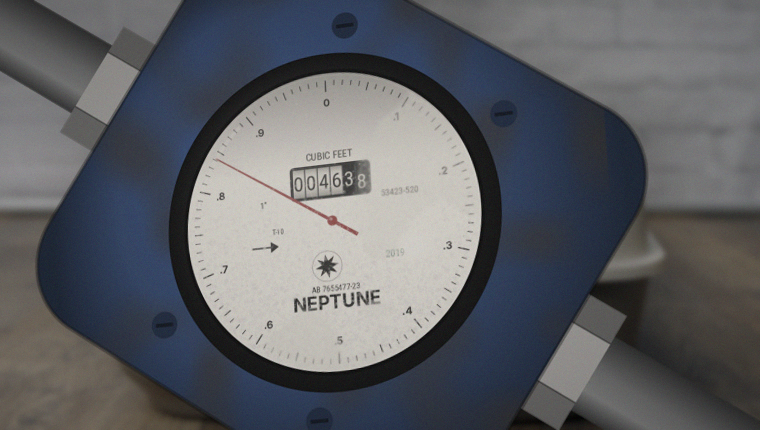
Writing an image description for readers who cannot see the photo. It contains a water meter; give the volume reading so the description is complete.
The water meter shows 4637.84 ft³
